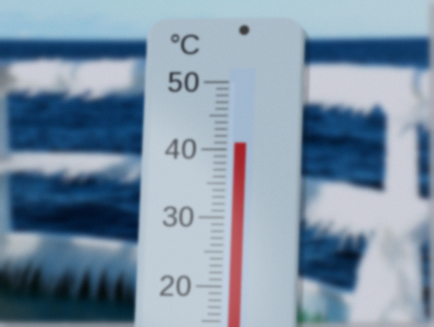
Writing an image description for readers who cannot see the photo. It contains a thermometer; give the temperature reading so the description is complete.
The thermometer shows 41 °C
